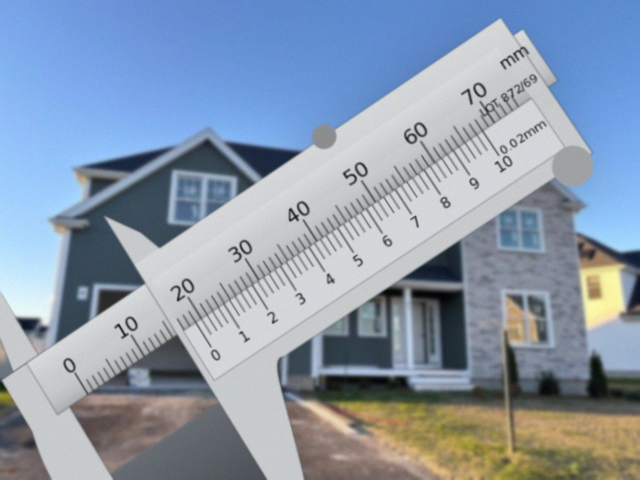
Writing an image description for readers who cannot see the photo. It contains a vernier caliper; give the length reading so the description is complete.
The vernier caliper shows 19.0 mm
